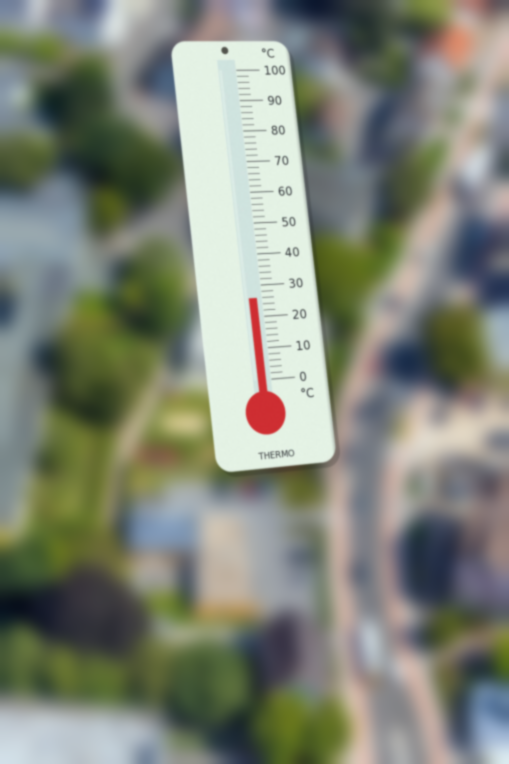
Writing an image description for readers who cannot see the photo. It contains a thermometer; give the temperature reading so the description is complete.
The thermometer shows 26 °C
